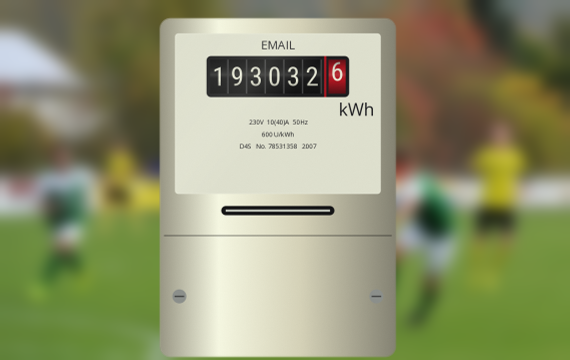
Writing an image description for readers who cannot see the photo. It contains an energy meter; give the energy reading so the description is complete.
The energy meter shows 193032.6 kWh
